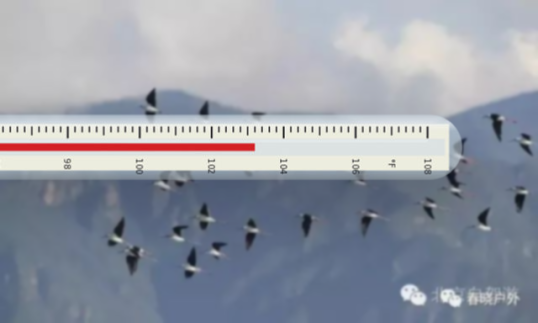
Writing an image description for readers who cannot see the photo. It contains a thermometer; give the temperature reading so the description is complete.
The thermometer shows 103.2 °F
